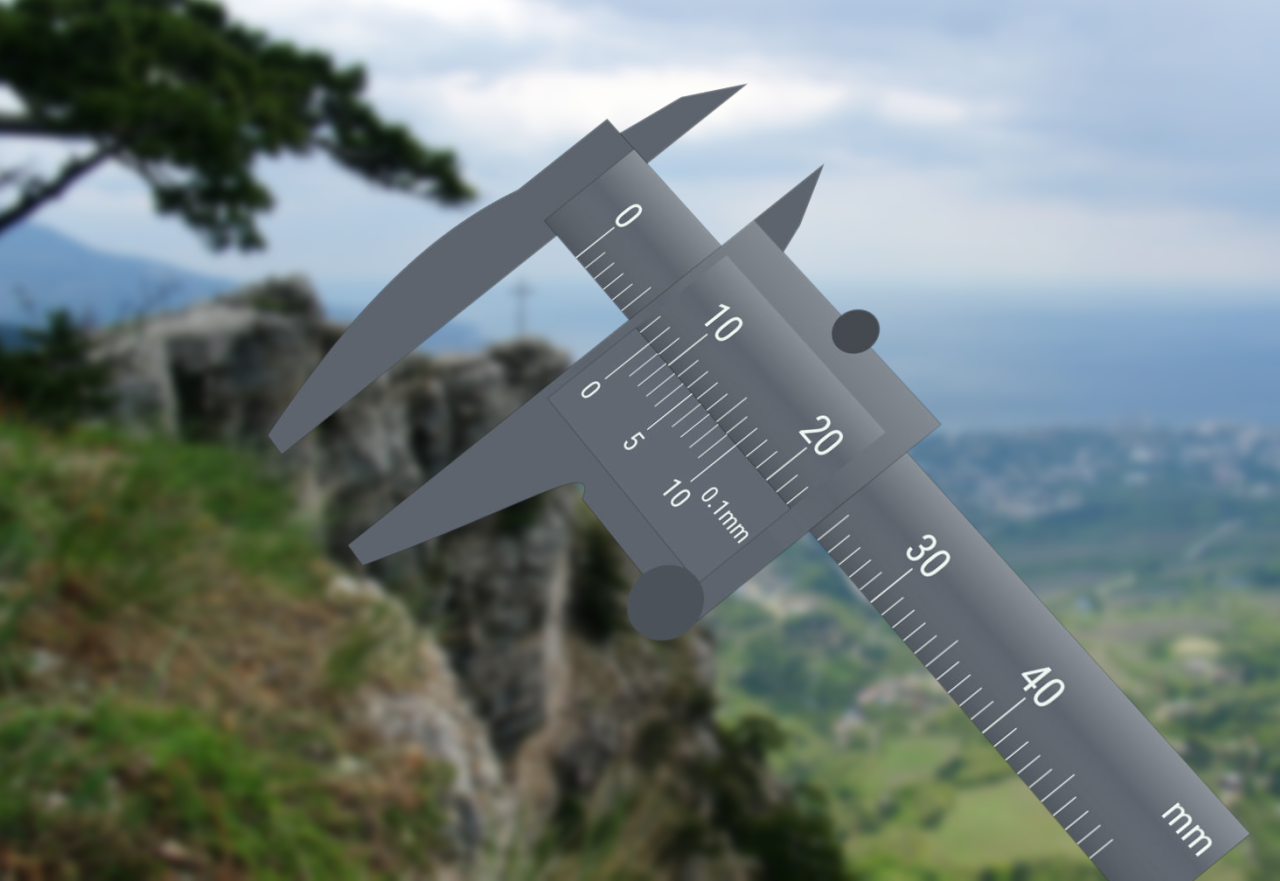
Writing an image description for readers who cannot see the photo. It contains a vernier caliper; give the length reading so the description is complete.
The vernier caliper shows 8.0 mm
